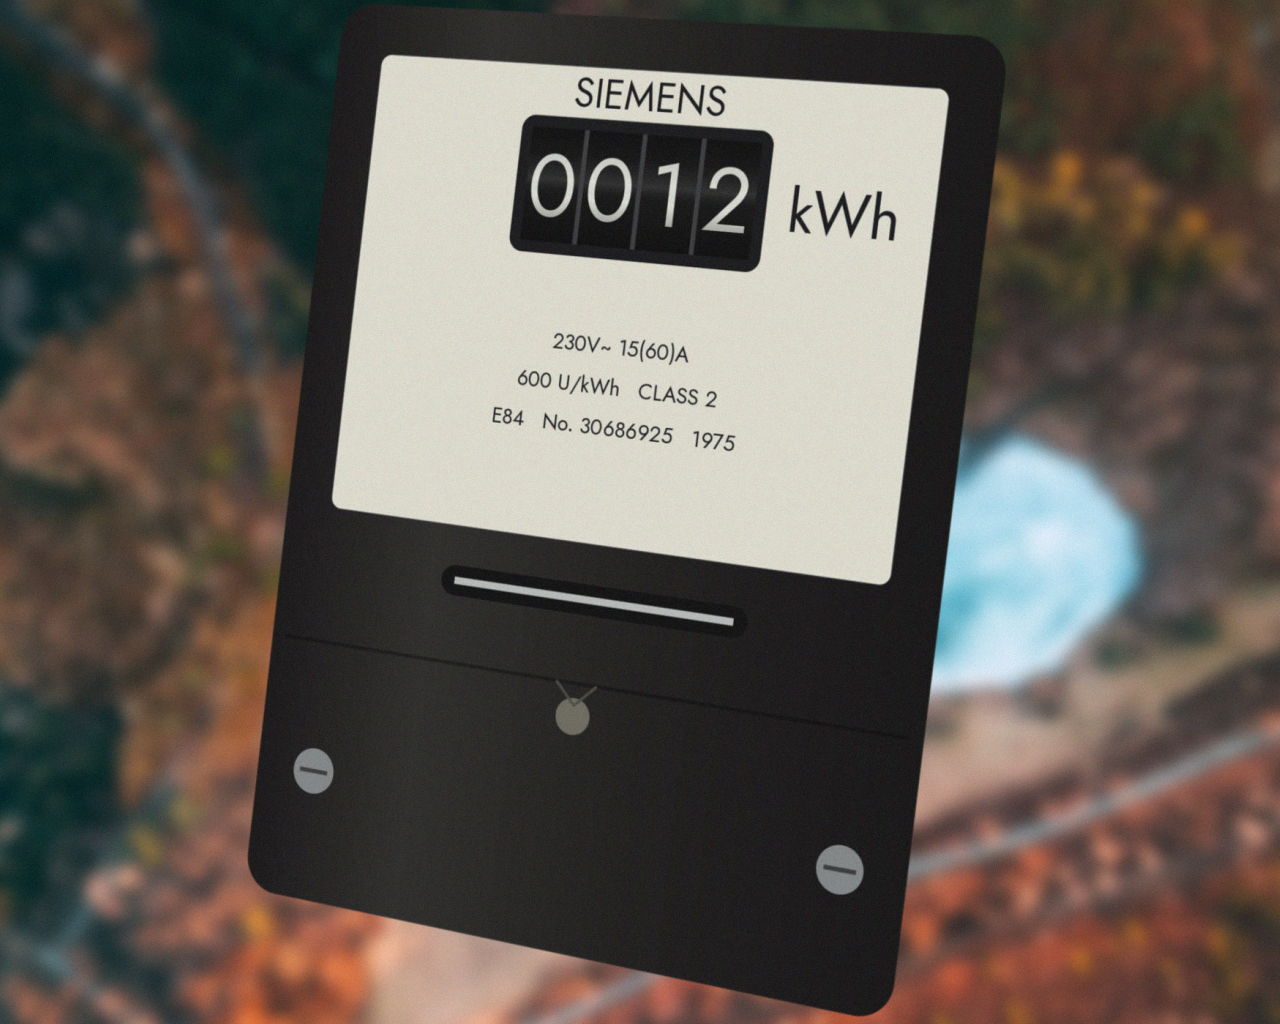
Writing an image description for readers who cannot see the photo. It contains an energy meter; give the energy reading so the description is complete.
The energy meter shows 12 kWh
